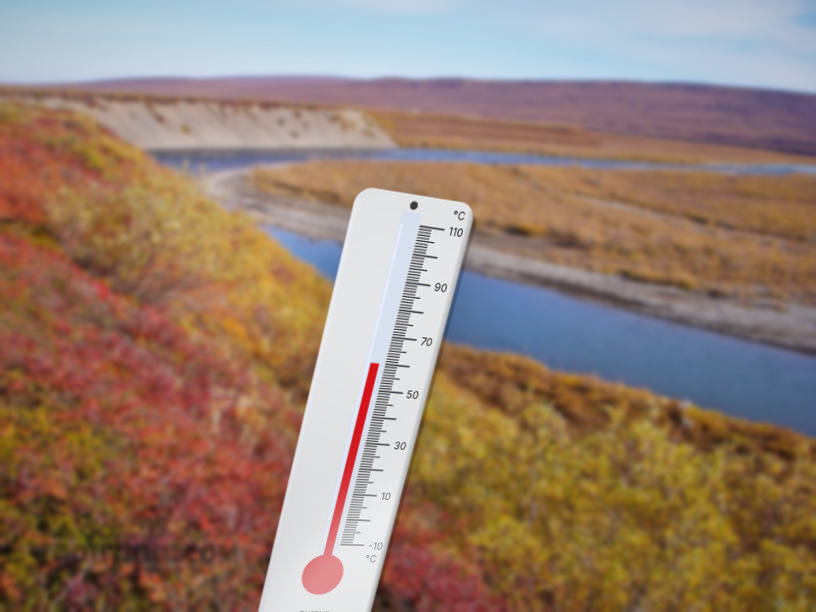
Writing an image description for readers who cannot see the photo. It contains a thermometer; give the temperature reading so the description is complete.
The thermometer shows 60 °C
